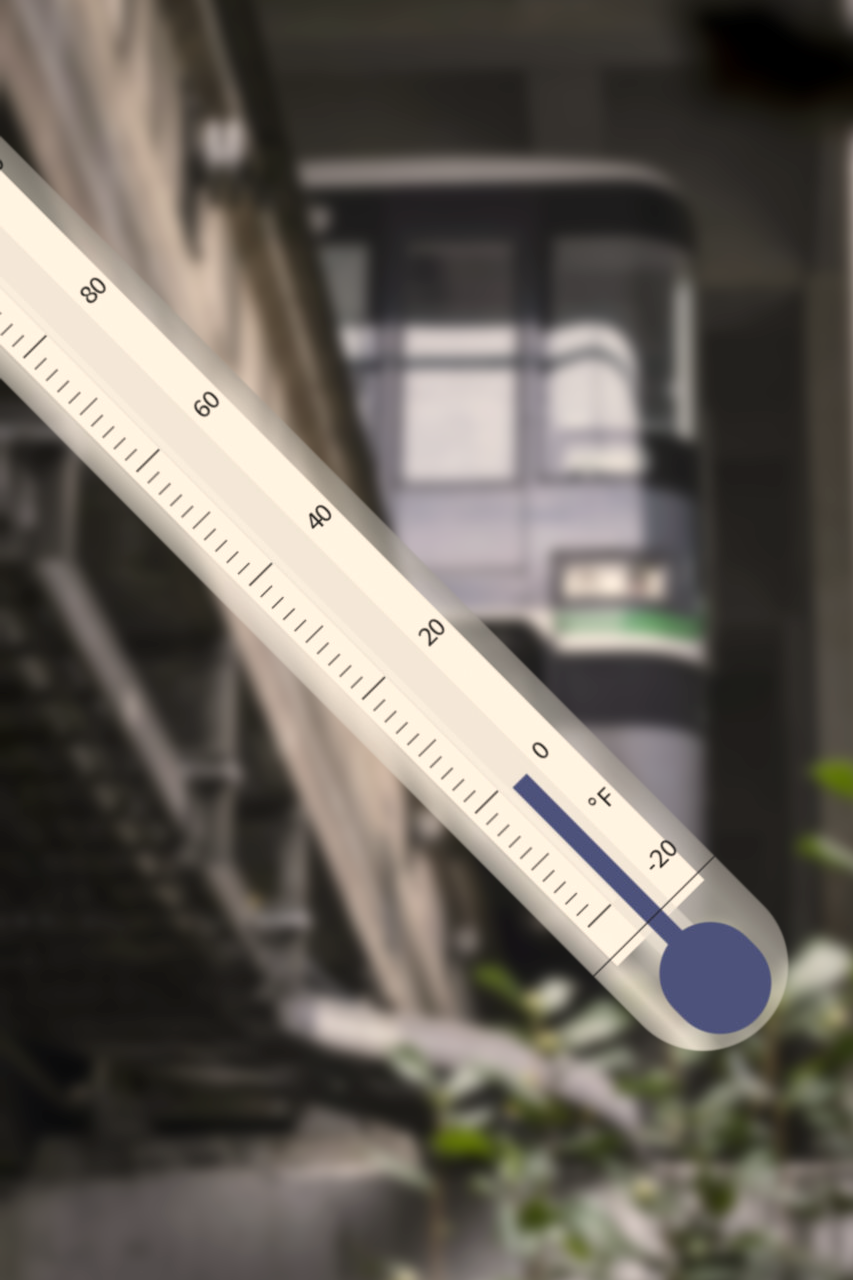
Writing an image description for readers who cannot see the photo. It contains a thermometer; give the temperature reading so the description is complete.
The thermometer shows -1 °F
